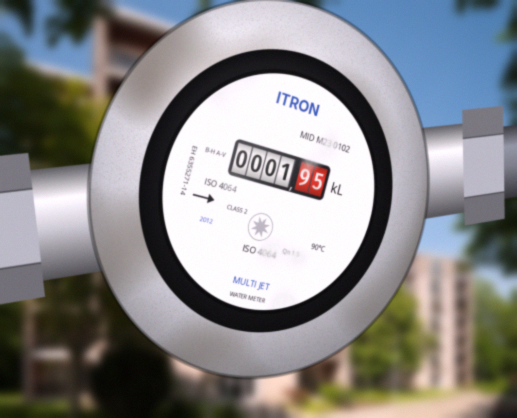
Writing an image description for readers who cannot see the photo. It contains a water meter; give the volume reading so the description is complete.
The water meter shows 1.95 kL
